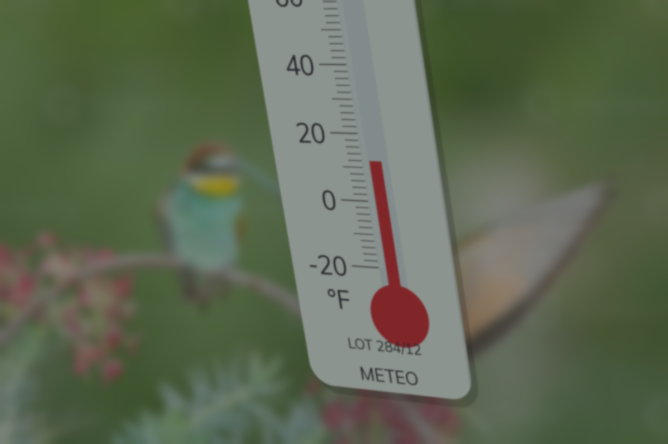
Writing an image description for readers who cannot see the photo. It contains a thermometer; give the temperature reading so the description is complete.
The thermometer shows 12 °F
